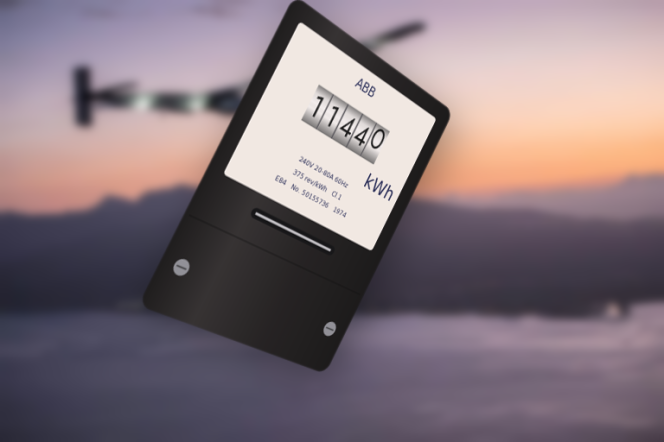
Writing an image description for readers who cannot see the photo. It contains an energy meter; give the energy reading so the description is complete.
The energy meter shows 11440 kWh
